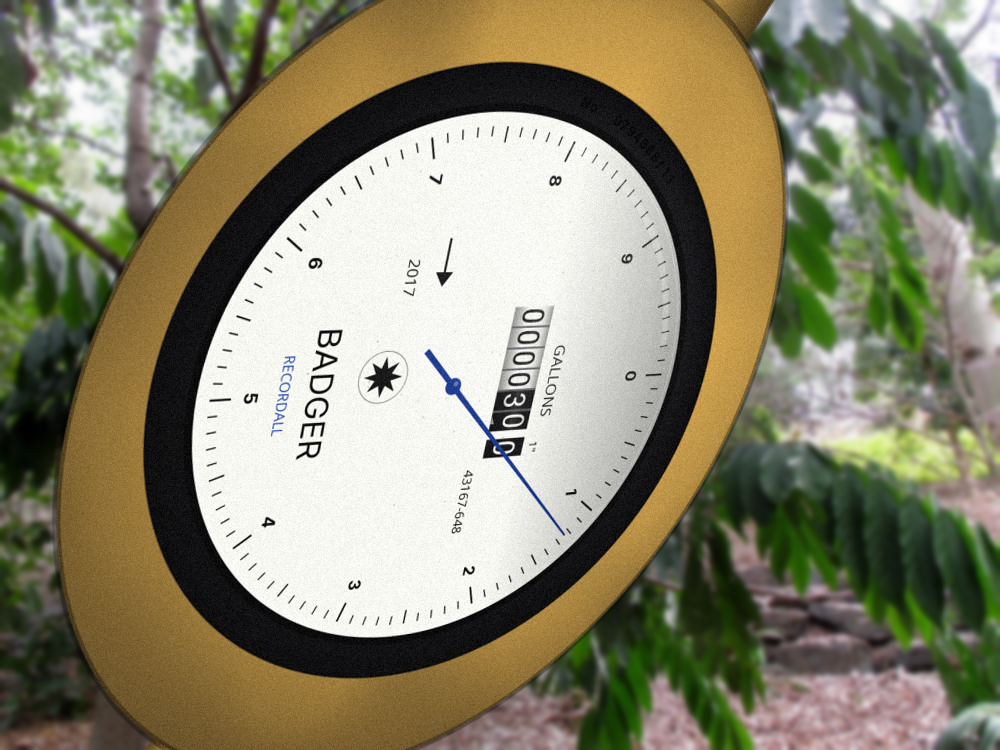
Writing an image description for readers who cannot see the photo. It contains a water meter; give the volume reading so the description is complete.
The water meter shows 301.2 gal
